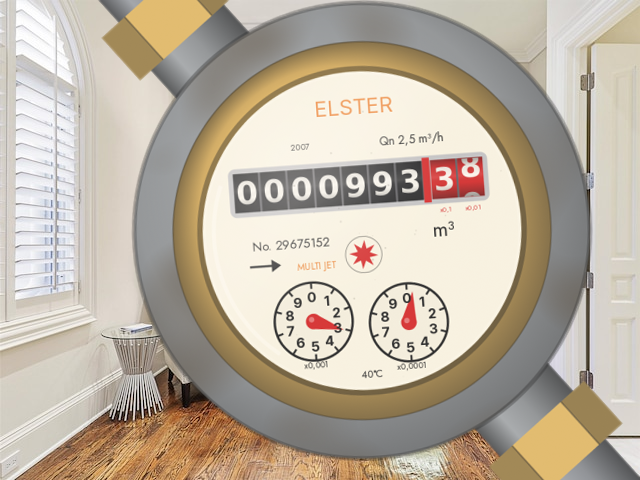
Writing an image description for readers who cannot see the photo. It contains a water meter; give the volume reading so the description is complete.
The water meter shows 993.3830 m³
